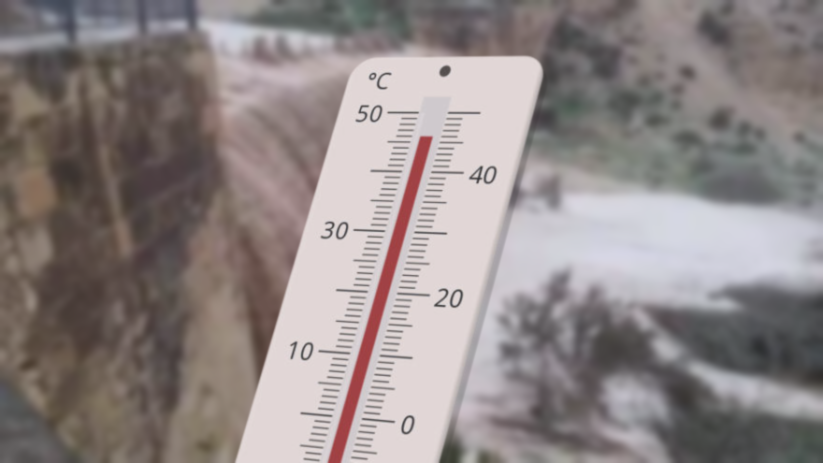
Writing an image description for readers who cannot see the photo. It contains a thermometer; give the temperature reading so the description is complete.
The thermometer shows 46 °C
